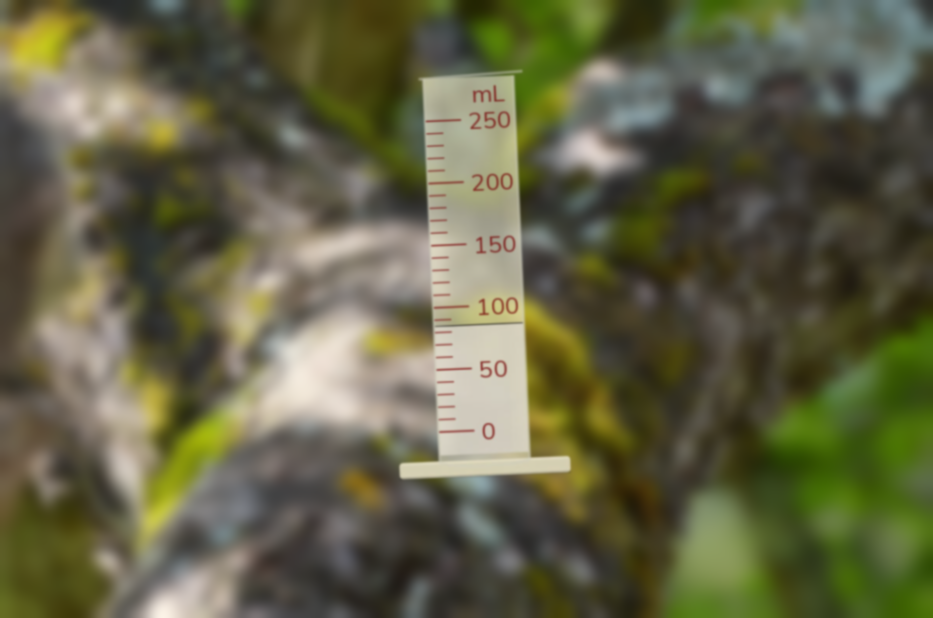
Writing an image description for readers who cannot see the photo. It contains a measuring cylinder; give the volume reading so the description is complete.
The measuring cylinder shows 85 mL
